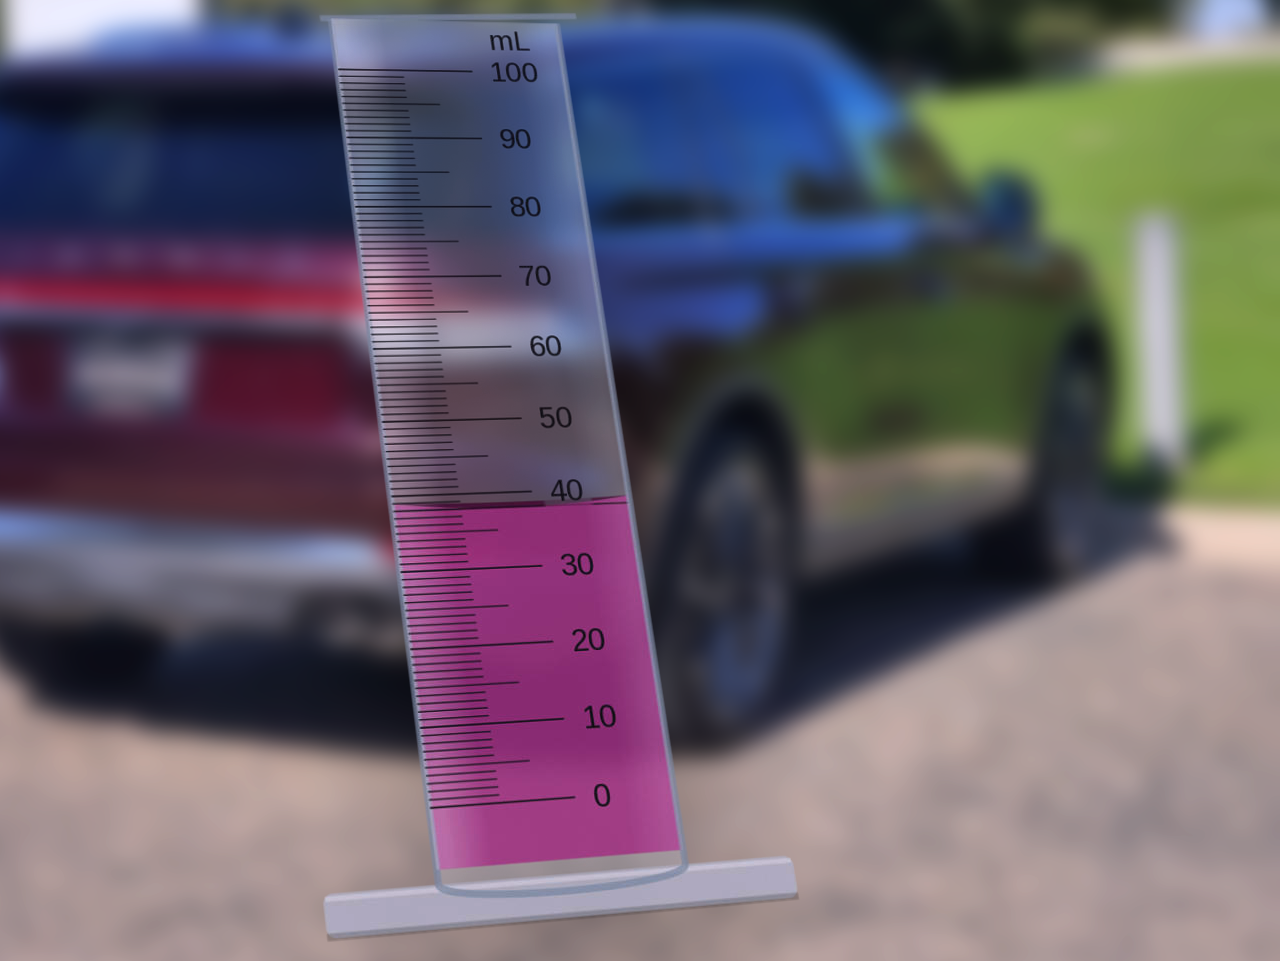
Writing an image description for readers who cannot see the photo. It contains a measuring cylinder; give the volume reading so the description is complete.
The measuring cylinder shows 38 mL
